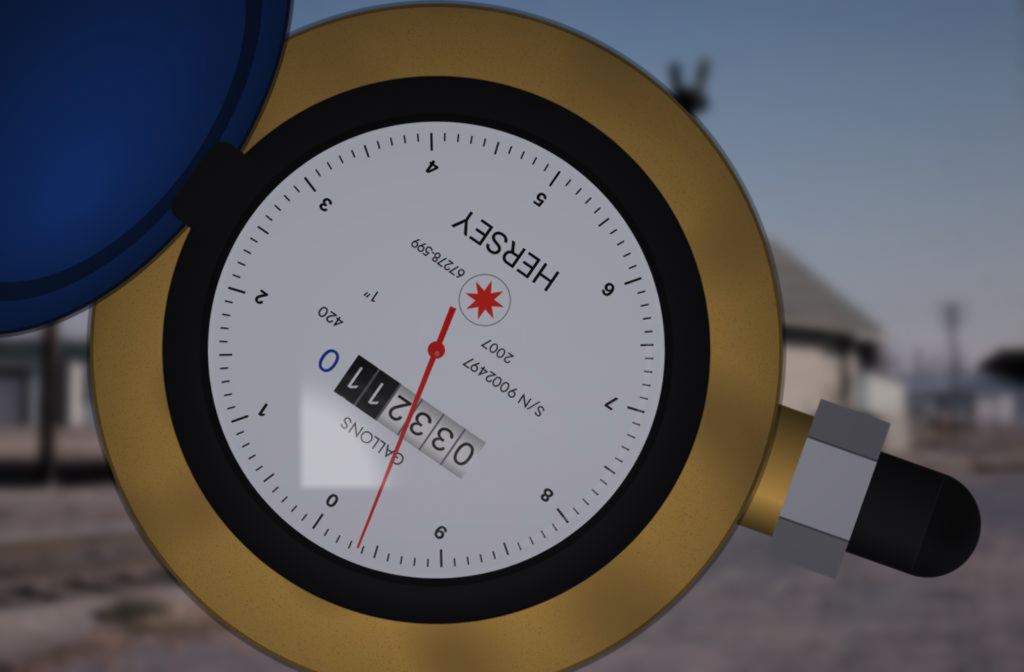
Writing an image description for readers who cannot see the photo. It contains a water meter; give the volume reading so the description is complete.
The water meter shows 332109.6 gal
